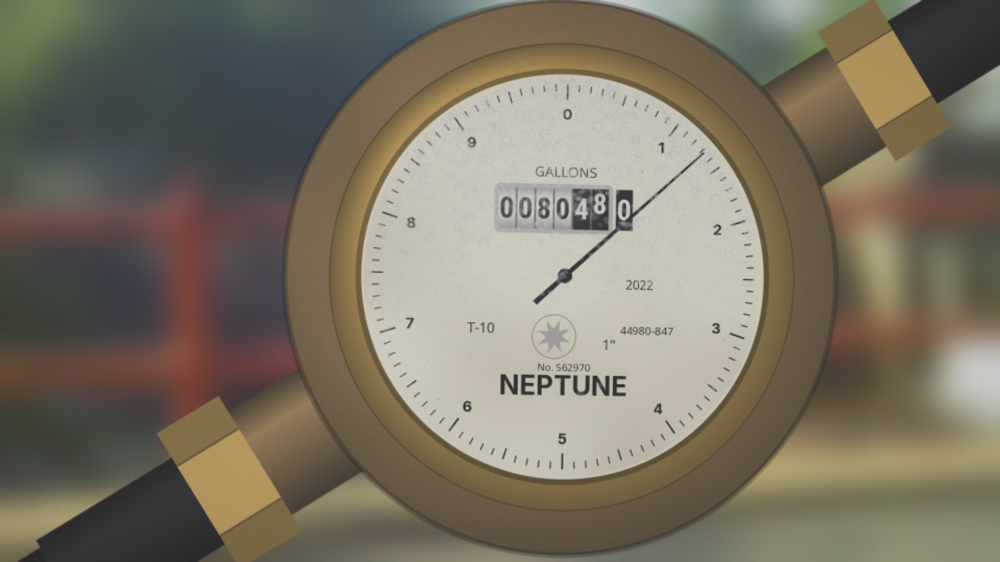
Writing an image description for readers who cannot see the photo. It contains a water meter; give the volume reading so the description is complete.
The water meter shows 80481.3 gal
